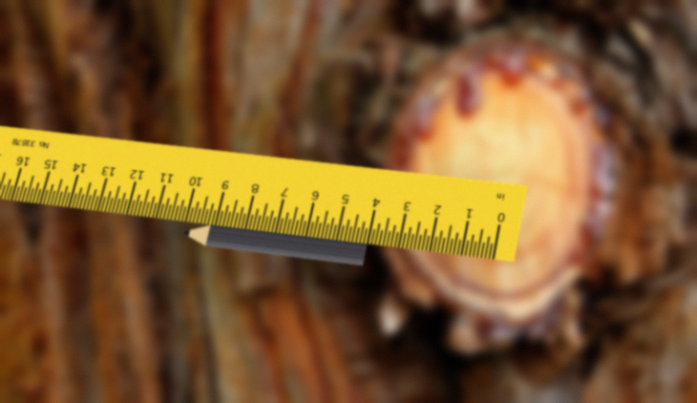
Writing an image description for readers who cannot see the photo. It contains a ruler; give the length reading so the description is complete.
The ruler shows 6 in
